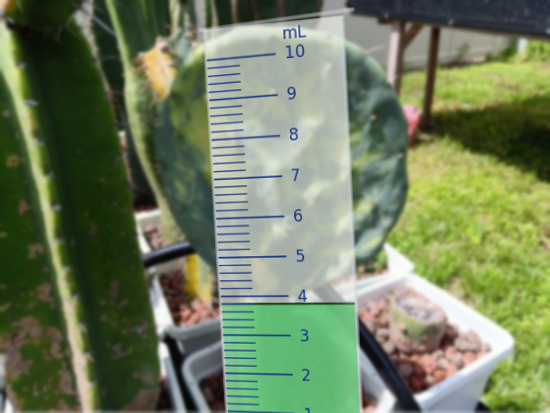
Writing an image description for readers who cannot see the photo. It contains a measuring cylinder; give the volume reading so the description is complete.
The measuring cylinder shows 3.8 mL
